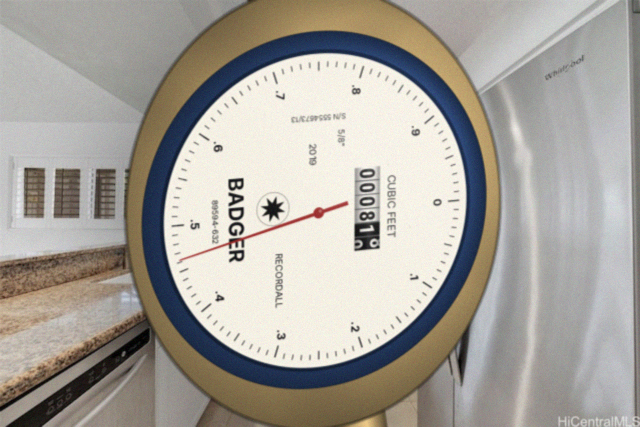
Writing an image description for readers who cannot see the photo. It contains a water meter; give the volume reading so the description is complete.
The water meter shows 818.46 ft³
